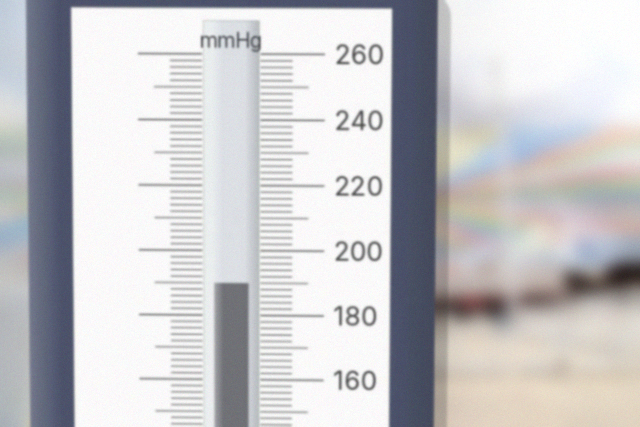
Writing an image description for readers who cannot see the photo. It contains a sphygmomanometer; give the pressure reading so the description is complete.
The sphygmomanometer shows 190 mmHg
